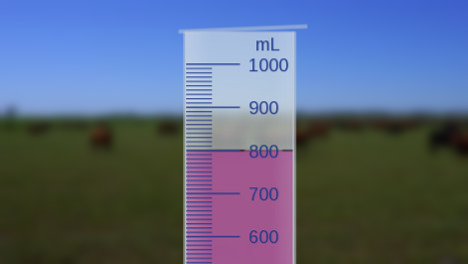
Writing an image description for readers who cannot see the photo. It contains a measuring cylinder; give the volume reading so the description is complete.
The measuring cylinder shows 800 mL
